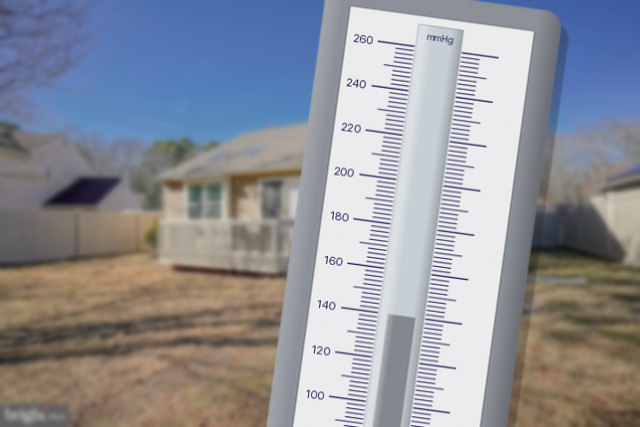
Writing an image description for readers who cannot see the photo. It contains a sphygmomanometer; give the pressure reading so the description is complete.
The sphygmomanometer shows 140 mmHg
